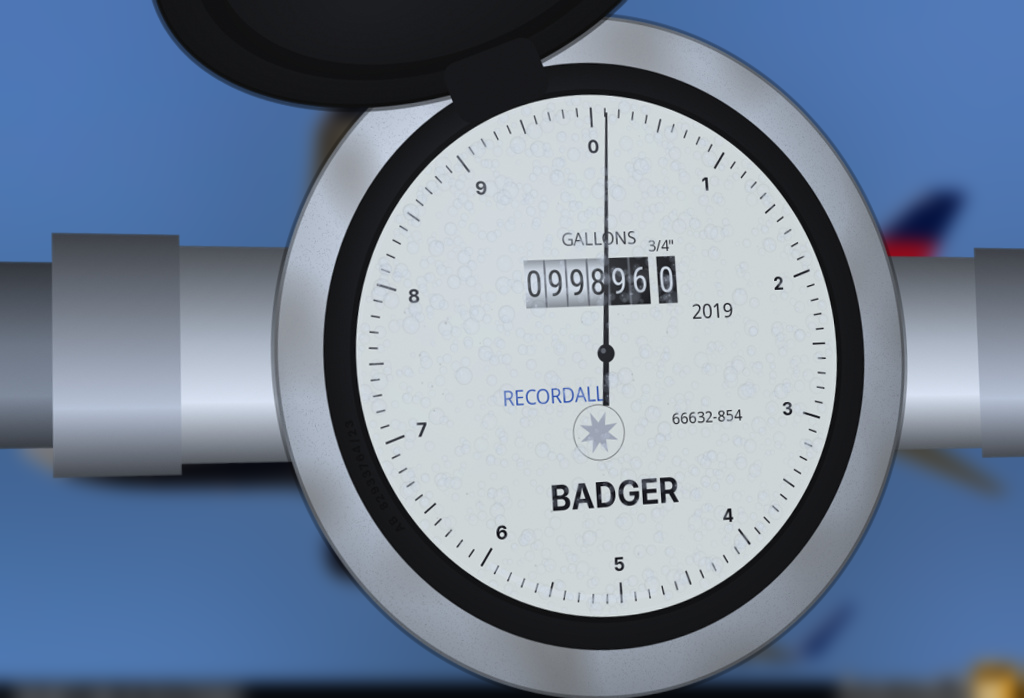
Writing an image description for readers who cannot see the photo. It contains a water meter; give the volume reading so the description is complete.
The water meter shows 998960.1 gal
